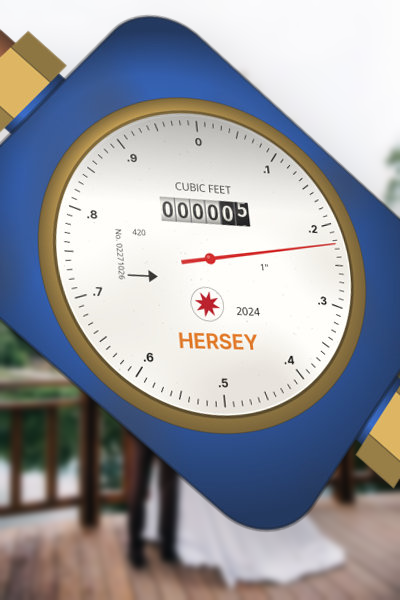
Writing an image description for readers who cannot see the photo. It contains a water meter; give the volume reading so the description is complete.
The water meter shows 5.22 ft³
